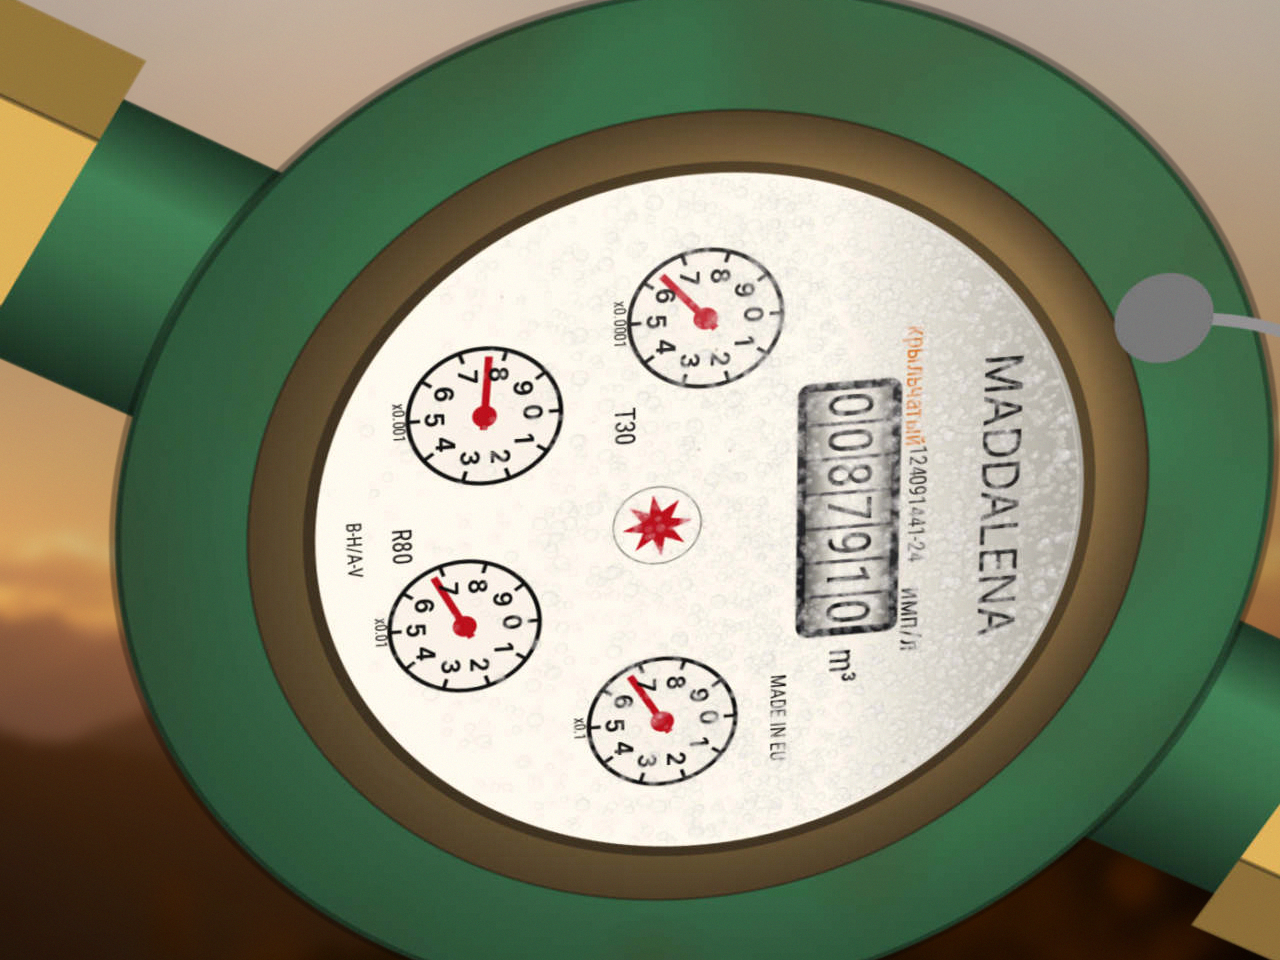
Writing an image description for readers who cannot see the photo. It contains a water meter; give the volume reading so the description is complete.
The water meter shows 87910.6676 m³
